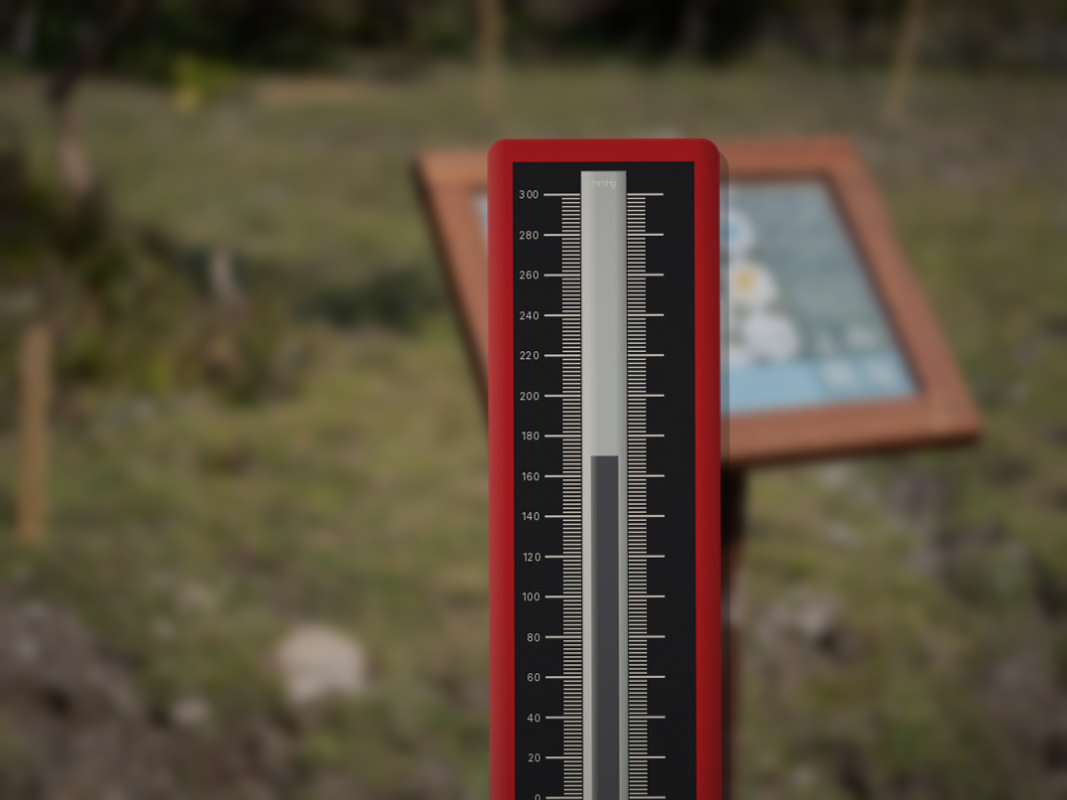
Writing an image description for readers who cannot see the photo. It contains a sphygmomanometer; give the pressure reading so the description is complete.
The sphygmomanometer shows 170 mmHg
